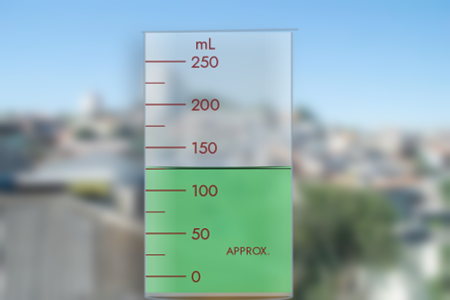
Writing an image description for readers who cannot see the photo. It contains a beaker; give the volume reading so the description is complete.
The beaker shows 125 mL
